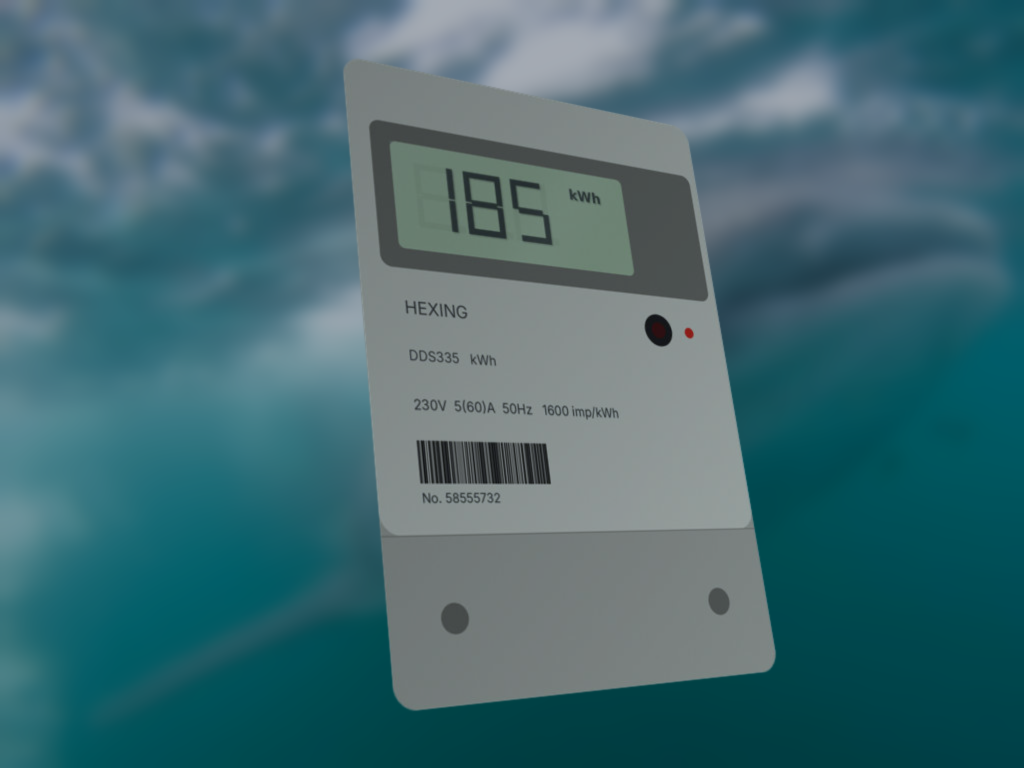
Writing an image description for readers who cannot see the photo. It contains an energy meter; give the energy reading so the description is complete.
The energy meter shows 185 kWh
